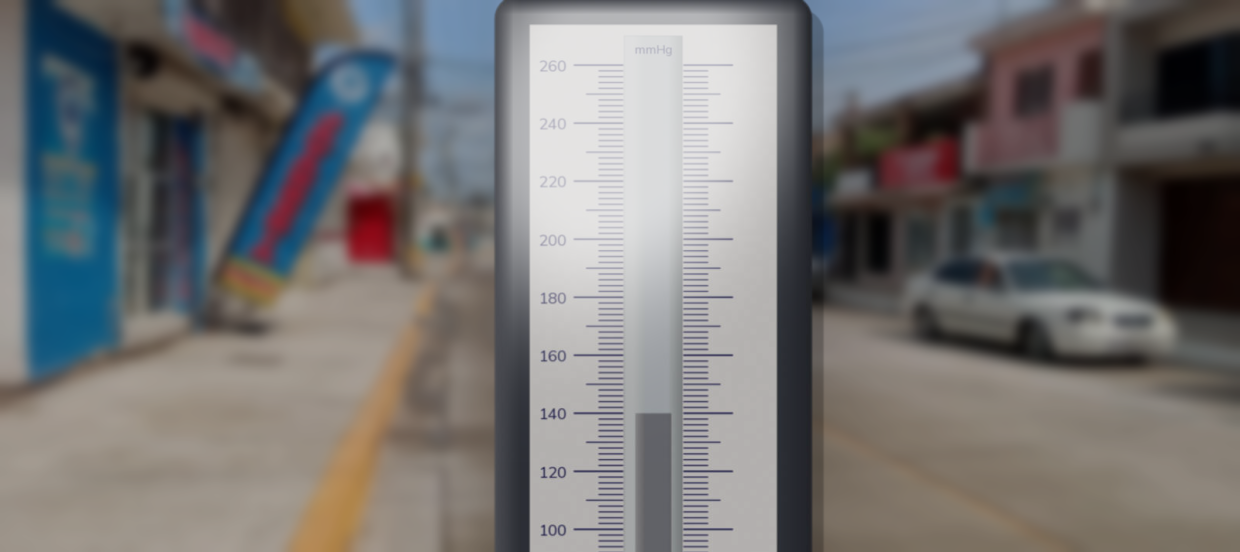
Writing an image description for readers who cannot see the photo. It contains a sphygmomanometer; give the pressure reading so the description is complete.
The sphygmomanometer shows 140 mmHg
